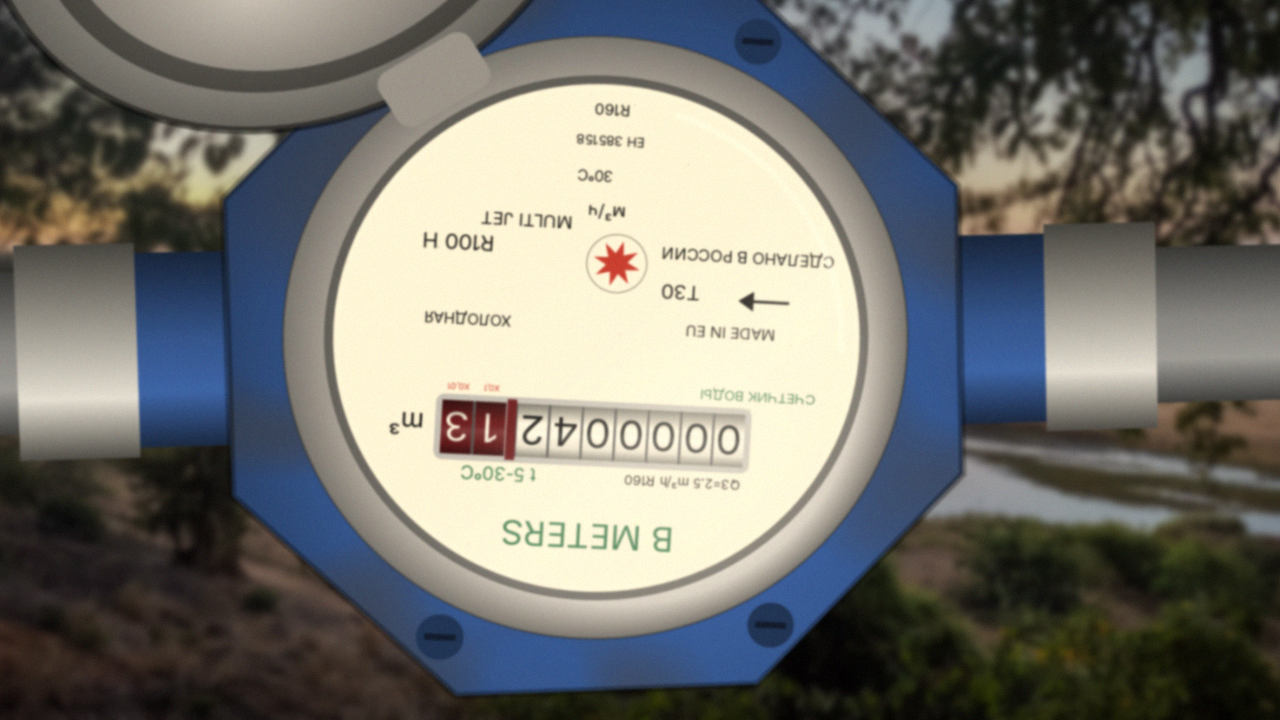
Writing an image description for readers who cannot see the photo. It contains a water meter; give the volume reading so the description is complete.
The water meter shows 42.13 m³
